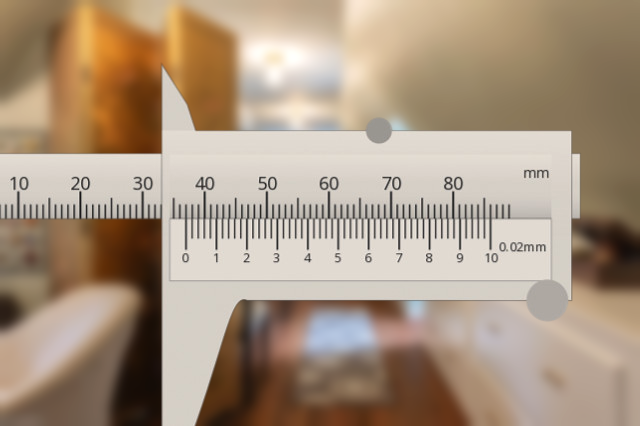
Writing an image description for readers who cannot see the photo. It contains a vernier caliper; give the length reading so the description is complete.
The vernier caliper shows 37.0 mm
